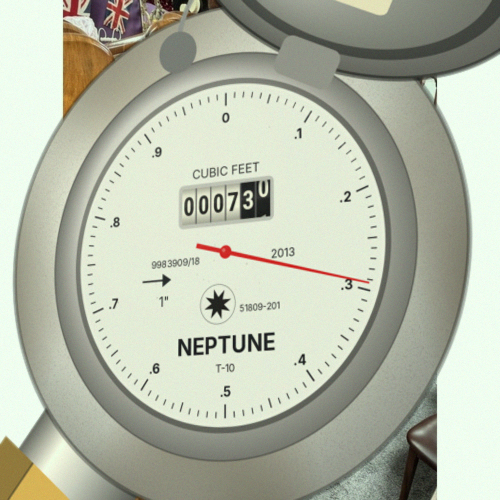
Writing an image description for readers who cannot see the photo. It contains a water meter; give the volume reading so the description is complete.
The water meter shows 730.29 ft³
